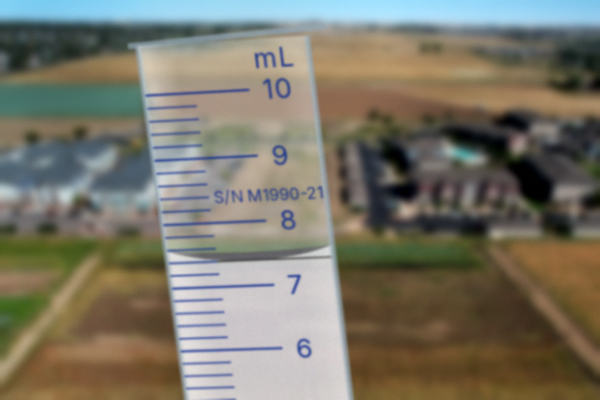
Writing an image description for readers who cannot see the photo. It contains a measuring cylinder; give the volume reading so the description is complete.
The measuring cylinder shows 7.4 mL
